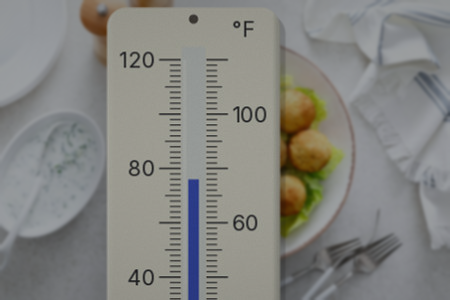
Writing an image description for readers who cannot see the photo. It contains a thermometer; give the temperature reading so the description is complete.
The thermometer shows 76 °F
